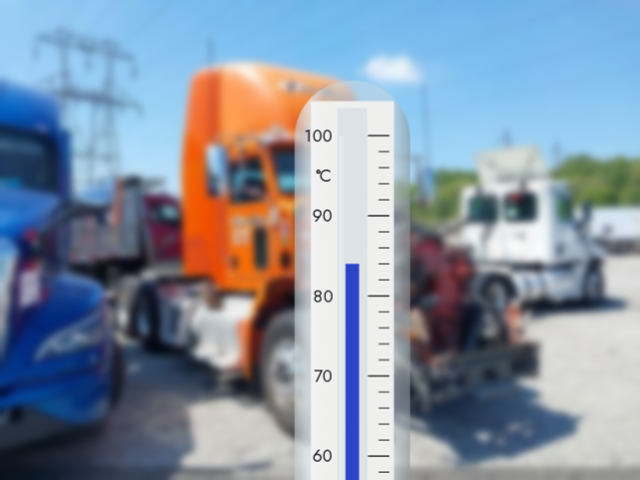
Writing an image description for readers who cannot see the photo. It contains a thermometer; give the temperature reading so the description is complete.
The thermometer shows 84 °C
